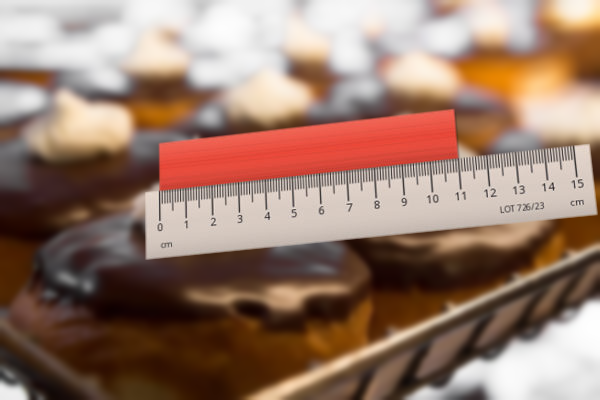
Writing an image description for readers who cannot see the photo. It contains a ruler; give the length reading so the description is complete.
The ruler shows 11 cm
